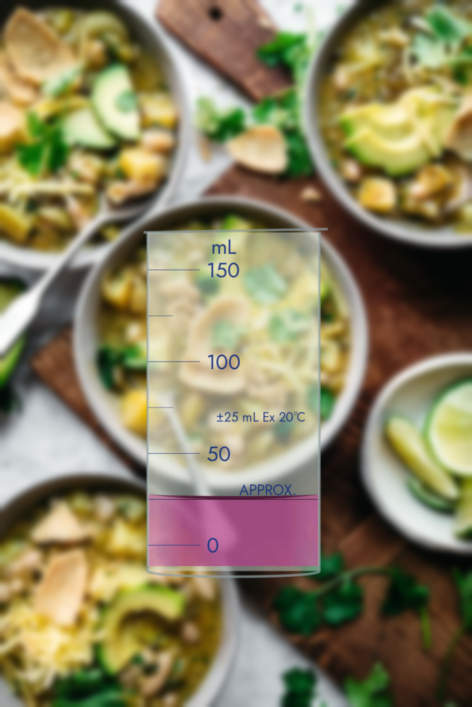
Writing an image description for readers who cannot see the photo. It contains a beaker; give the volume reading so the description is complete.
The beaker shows 25 mL
